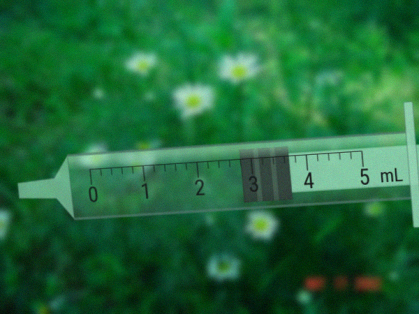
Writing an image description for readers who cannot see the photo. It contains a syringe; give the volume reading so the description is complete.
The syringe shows 2.8 mL
